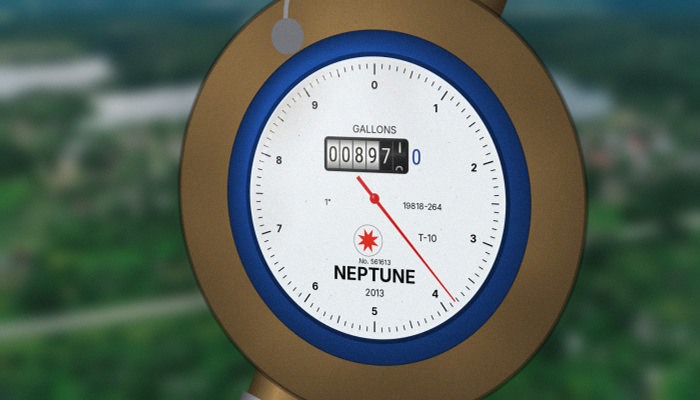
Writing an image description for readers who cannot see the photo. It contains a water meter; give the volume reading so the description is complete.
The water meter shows 89713.8 gal
